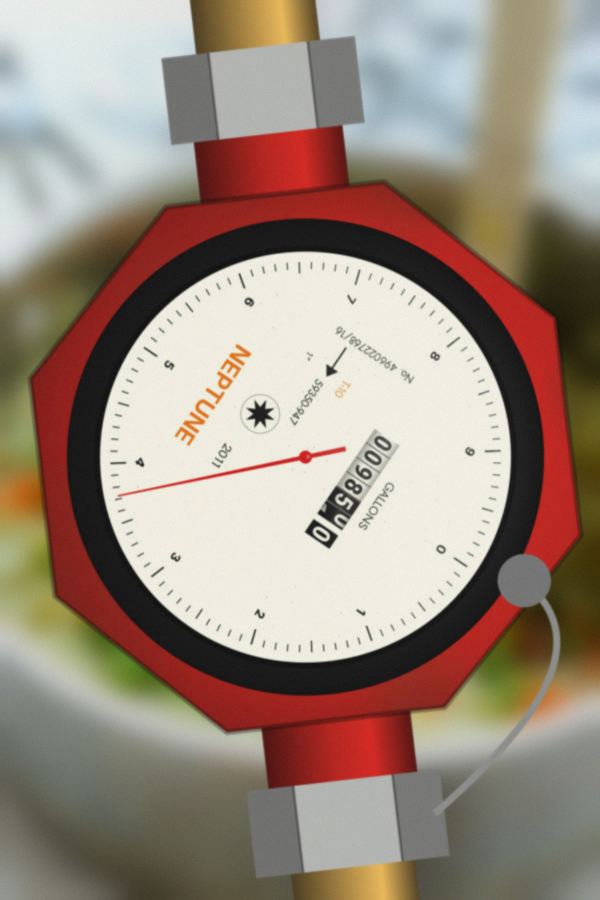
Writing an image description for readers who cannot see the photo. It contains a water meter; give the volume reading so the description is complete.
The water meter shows 98503.7 gal
